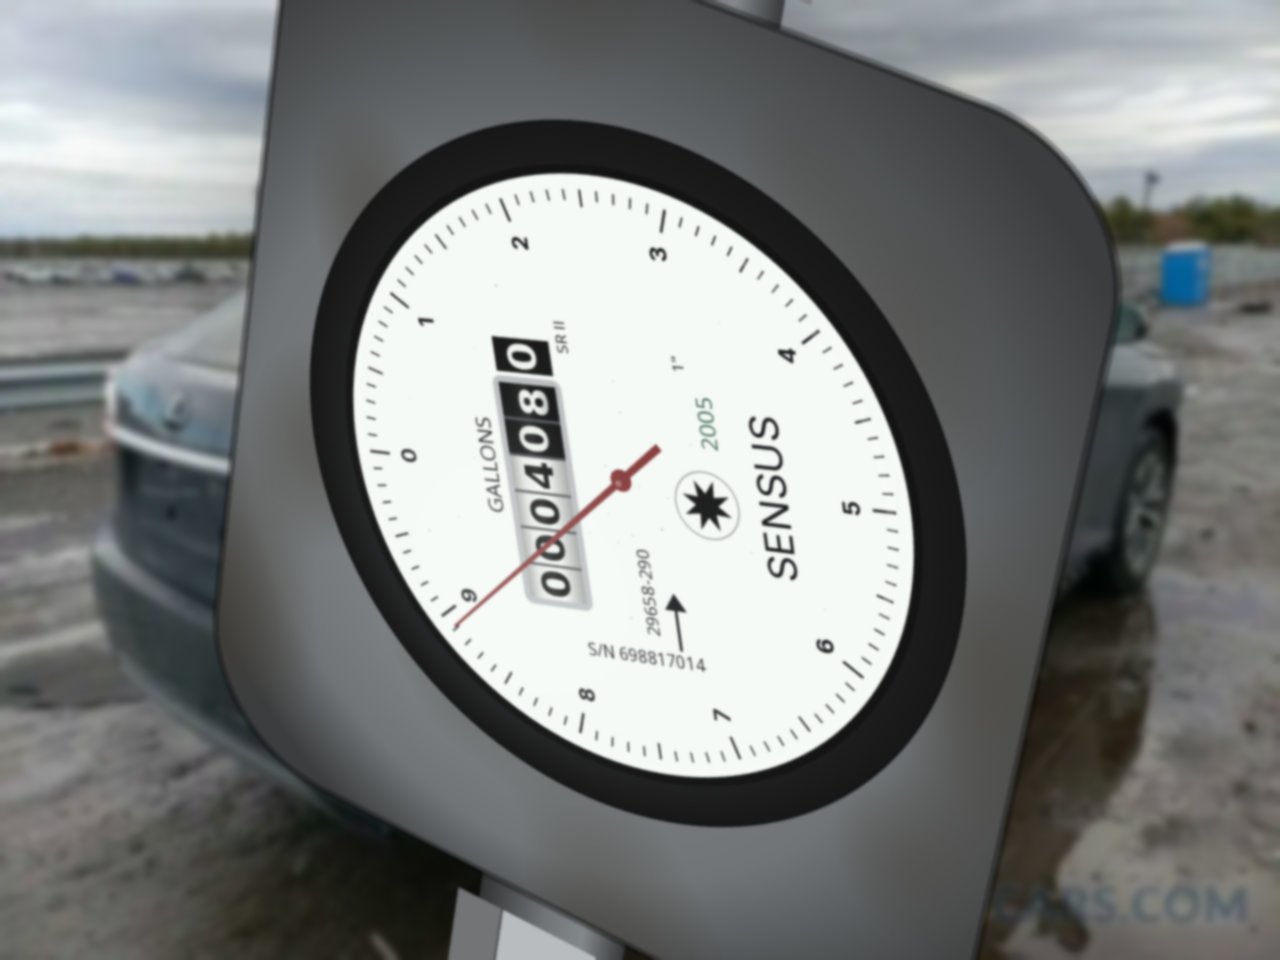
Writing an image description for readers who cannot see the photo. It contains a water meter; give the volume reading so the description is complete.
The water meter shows 4078.9 gal
